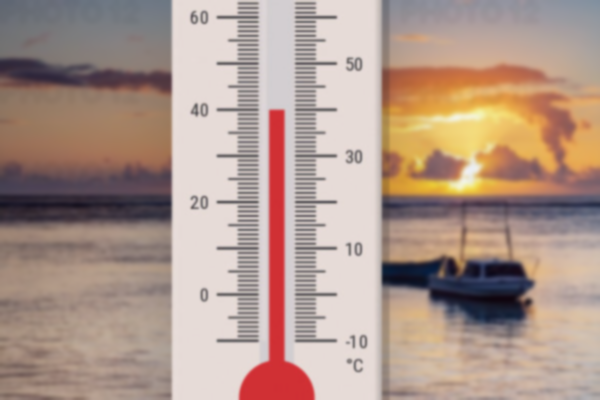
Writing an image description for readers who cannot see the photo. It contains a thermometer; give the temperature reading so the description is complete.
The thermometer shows 40 °C
